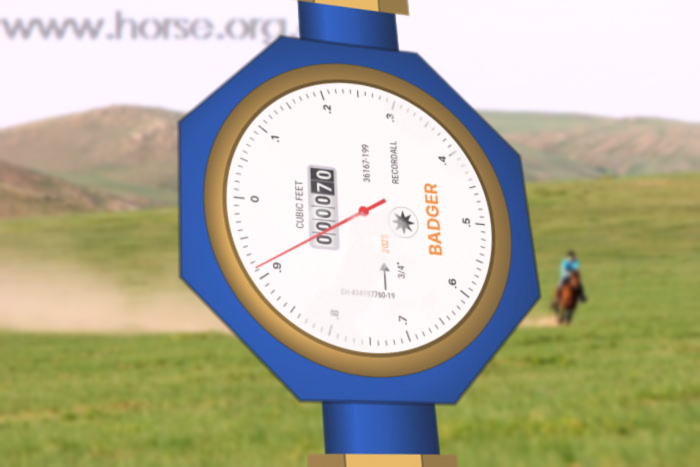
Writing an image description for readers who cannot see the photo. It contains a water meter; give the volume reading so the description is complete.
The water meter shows 69.91 ft³
